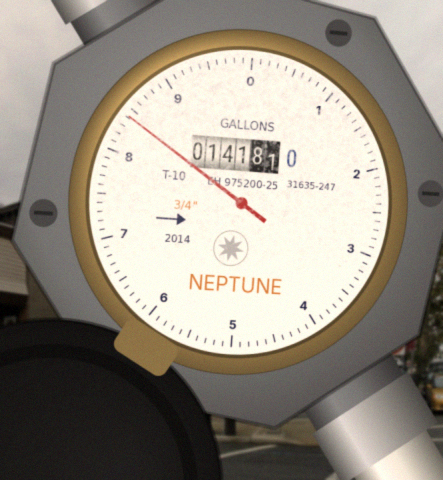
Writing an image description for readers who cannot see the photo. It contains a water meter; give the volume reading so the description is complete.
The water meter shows 141808.4 gal
